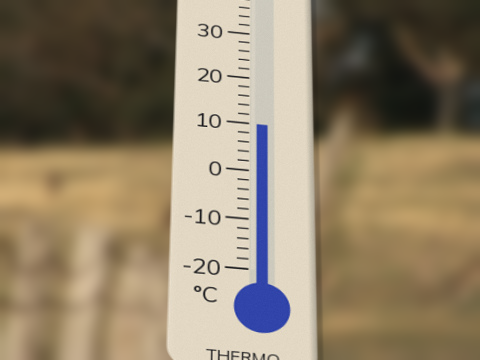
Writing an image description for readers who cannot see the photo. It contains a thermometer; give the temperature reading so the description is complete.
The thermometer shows 10 °C
